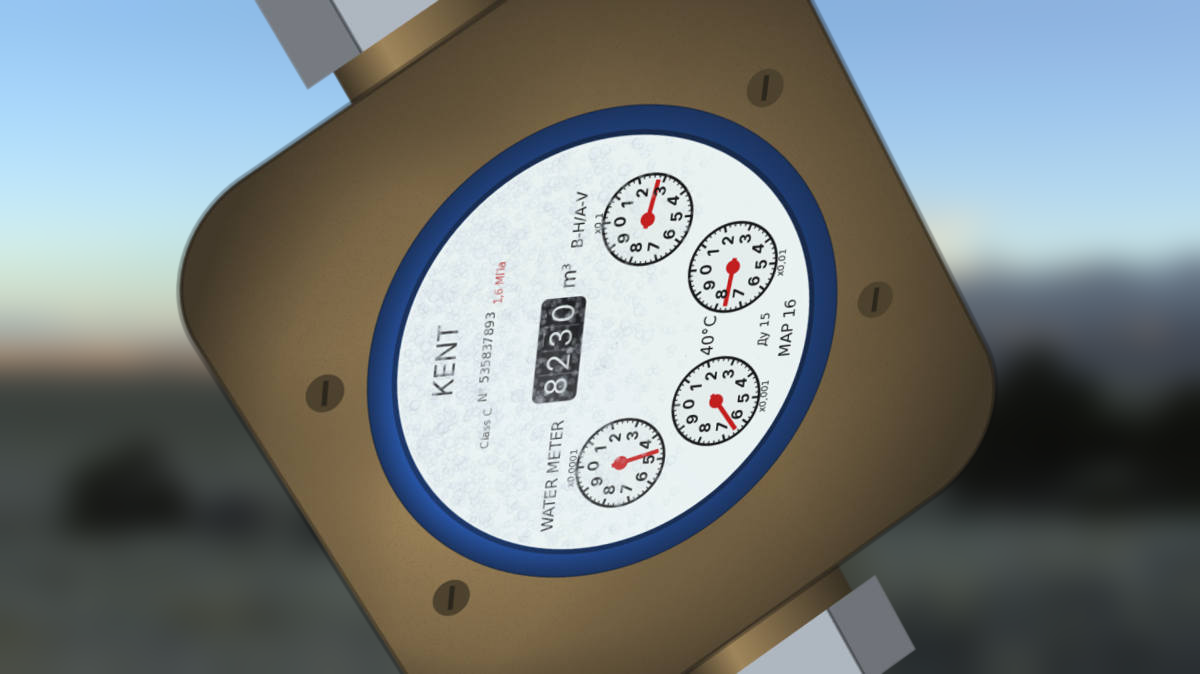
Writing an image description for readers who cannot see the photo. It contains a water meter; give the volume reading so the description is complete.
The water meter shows 8230.2764 m³
